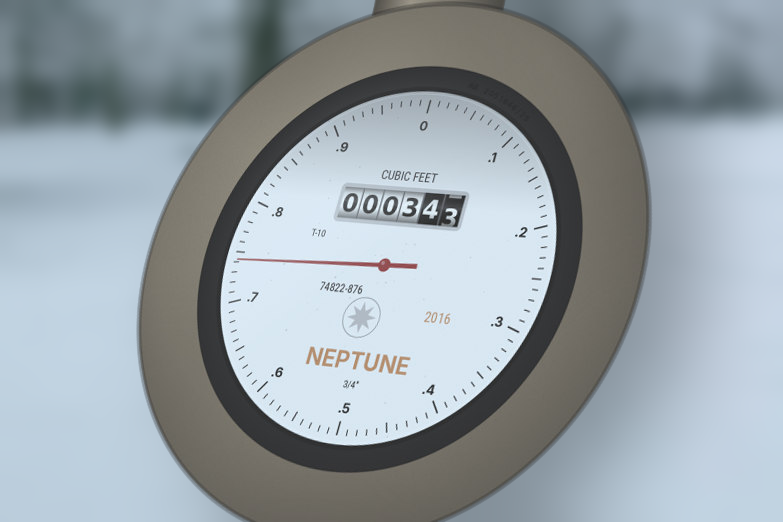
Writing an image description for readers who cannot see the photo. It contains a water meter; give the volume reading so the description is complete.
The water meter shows 342.74 ft³
